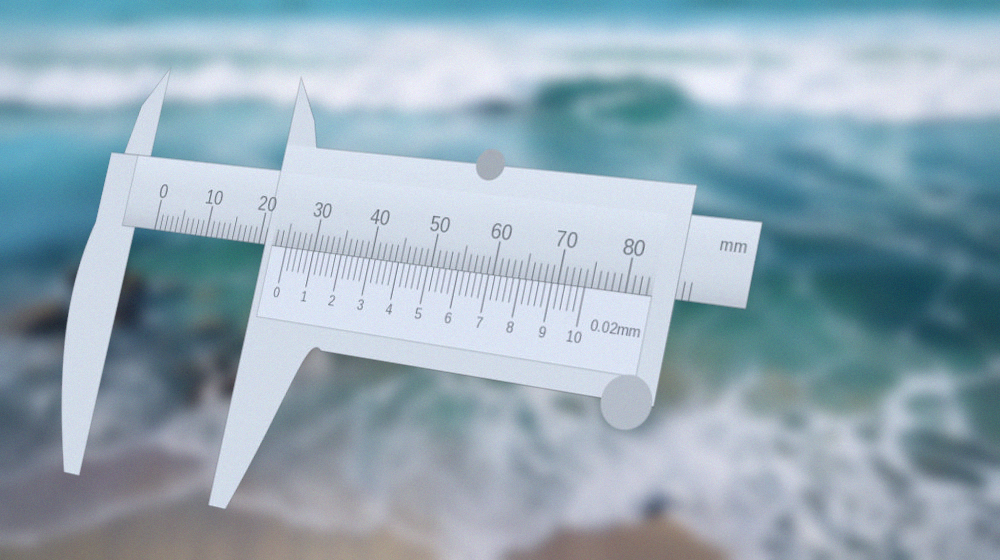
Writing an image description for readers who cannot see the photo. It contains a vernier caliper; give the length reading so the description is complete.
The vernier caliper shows 25.0 mm
